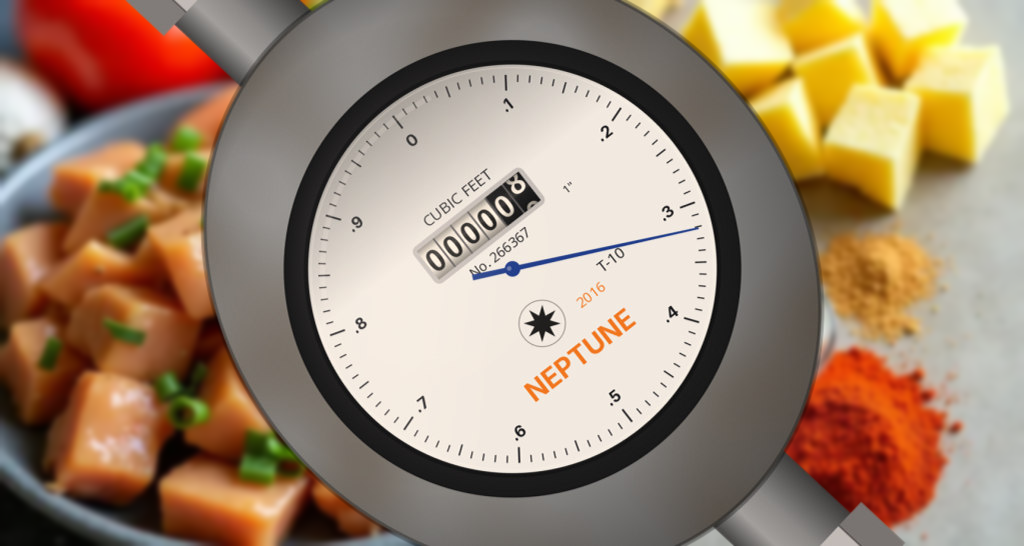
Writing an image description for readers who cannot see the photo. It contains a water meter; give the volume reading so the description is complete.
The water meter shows 8.32 ft³
